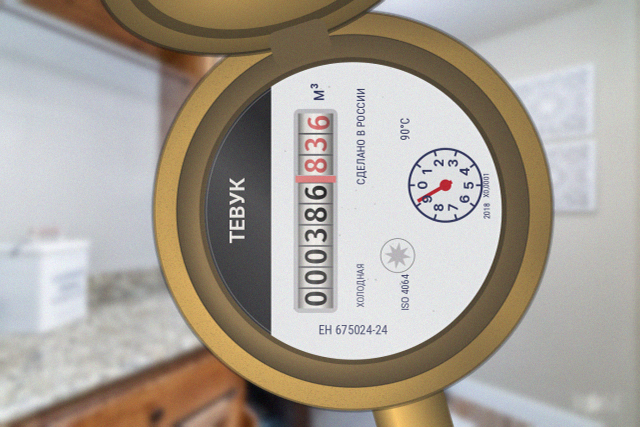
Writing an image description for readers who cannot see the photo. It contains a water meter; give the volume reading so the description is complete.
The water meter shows 386.8359 m³
